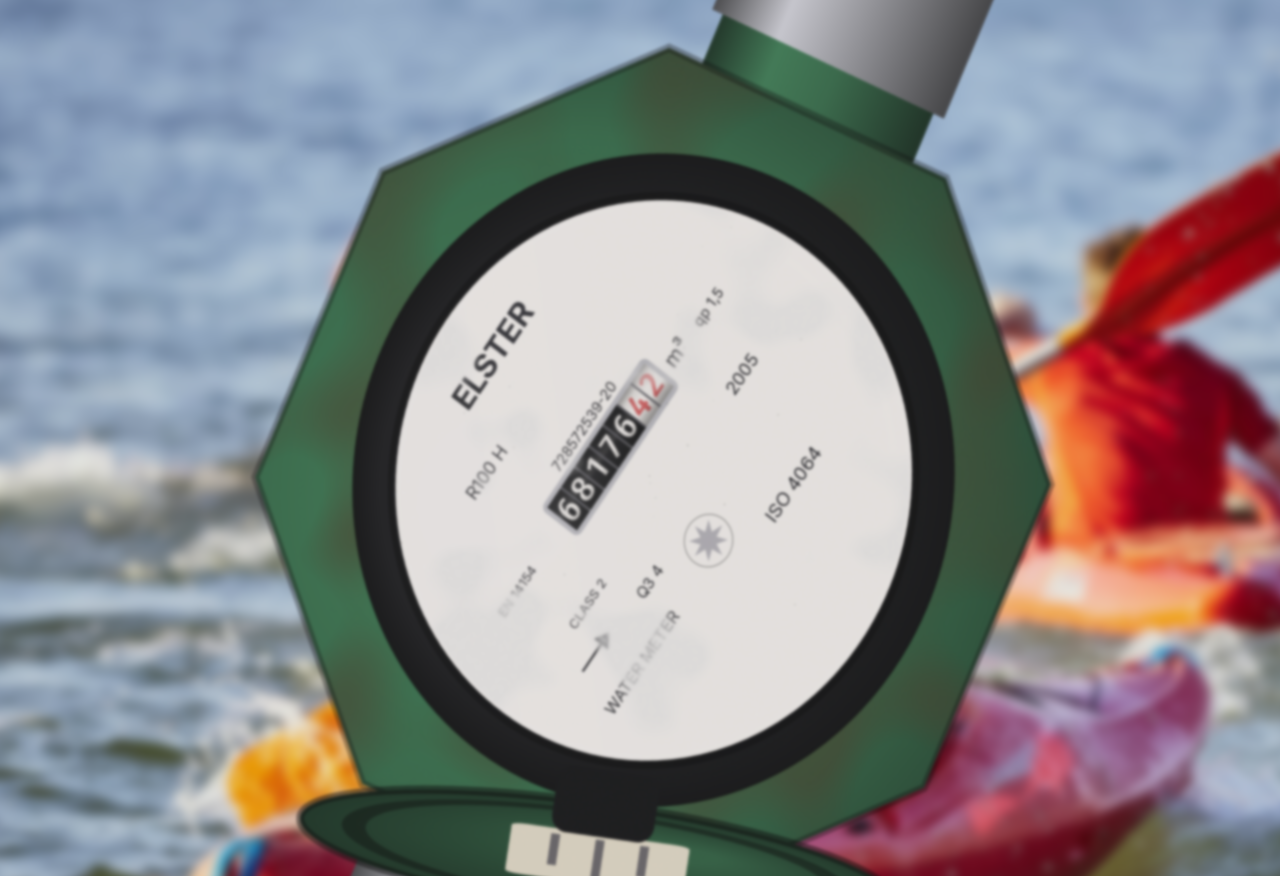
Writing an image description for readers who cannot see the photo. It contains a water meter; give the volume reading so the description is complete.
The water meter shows 68176.42 m³
